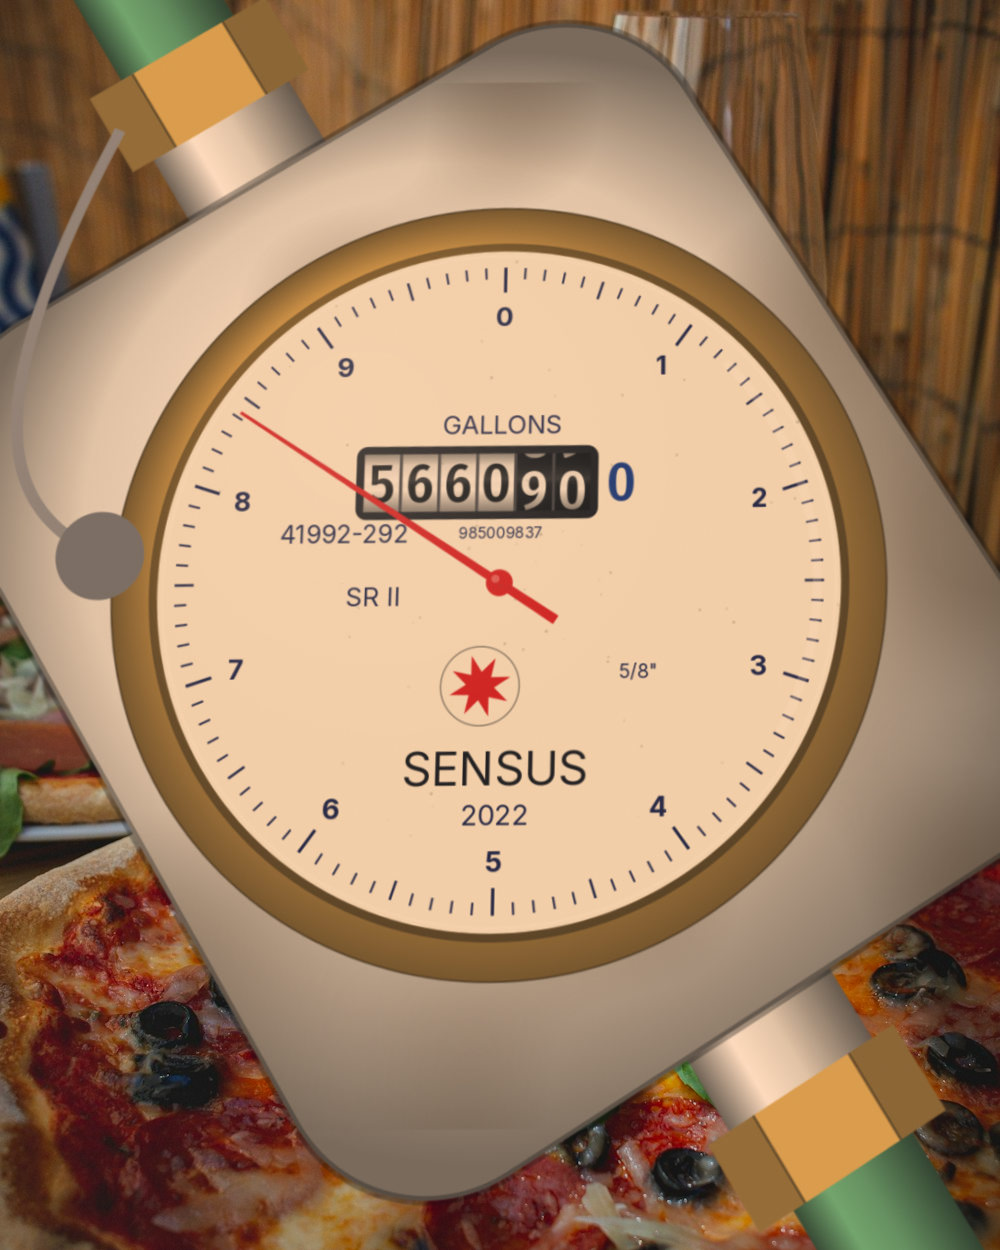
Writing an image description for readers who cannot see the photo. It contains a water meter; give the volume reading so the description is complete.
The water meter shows 5660898.4 gal
